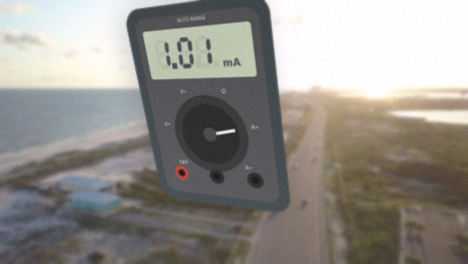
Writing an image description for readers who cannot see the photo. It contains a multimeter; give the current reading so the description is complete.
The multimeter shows 1.01 mA
